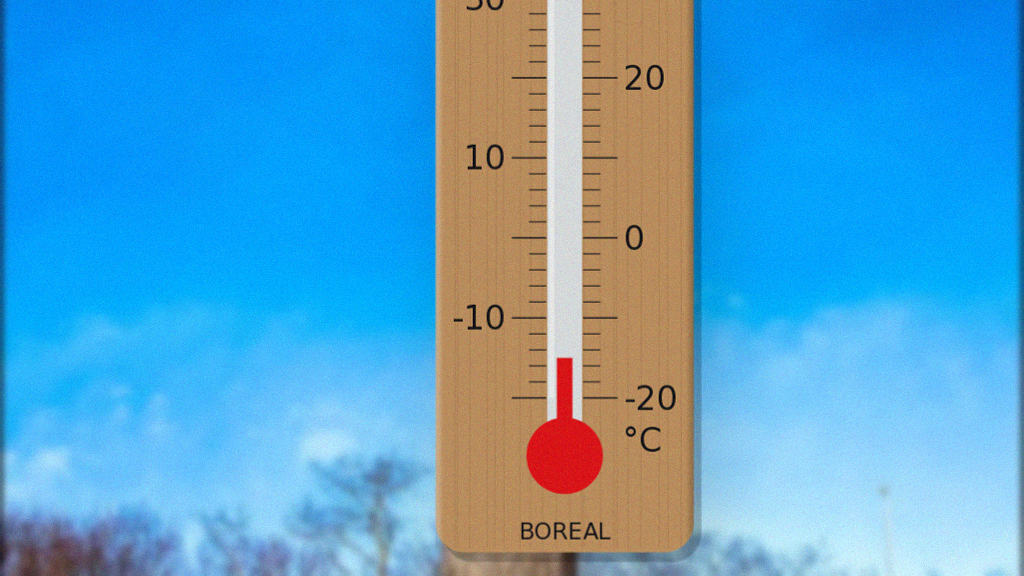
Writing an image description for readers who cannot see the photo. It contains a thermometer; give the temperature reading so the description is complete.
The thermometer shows -15 °C
